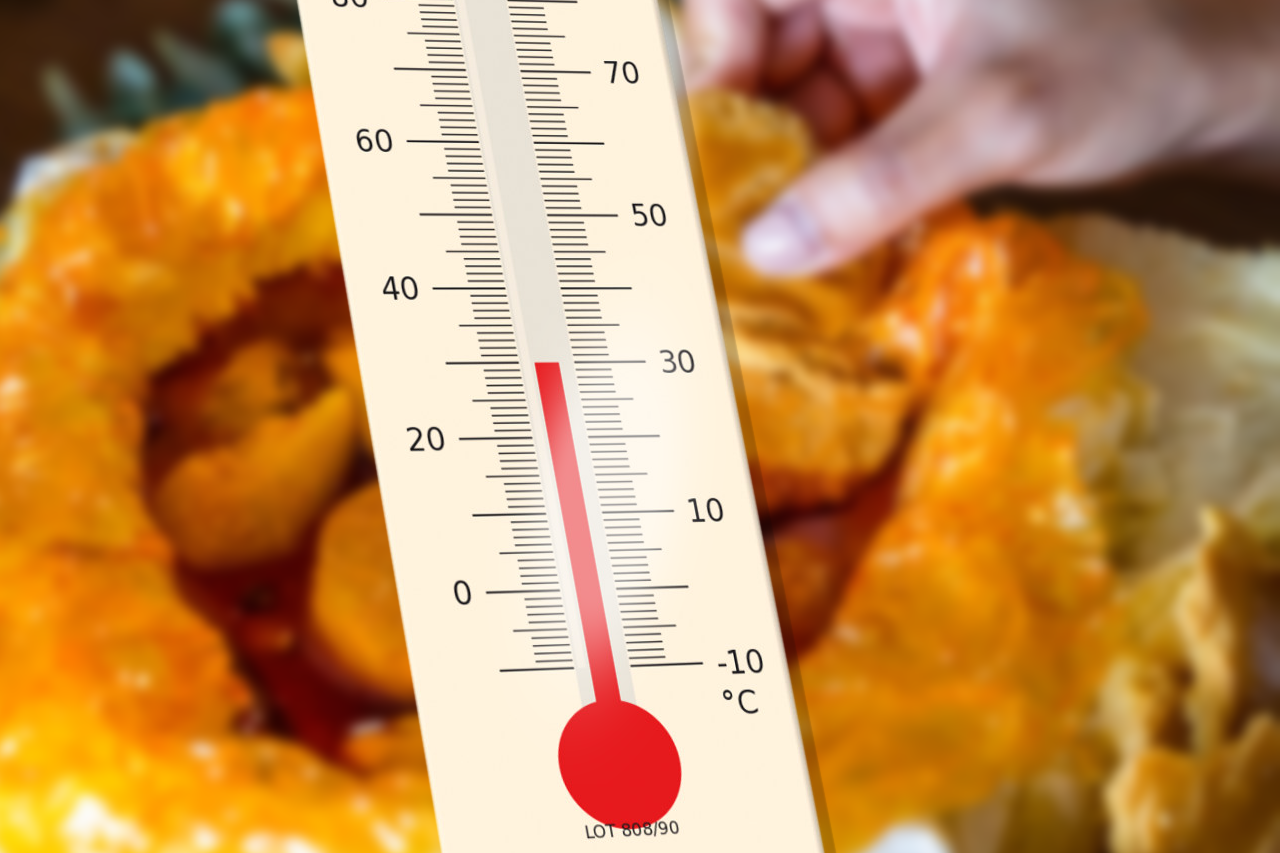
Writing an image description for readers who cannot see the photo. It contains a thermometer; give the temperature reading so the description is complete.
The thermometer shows 30 °C
